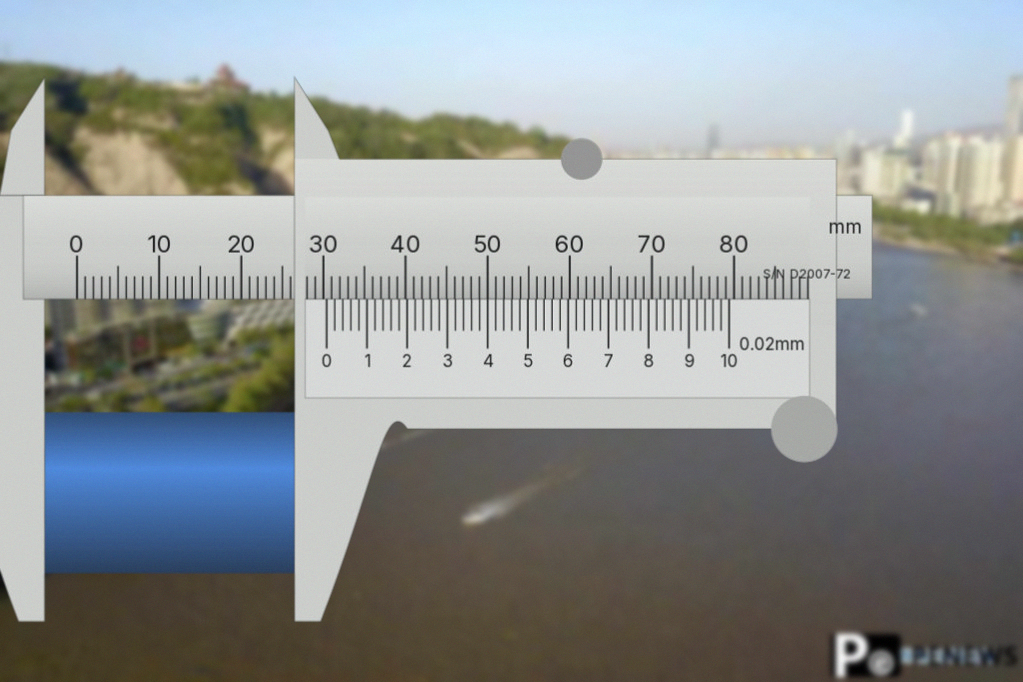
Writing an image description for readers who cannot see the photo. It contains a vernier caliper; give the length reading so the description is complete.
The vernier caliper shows 30.4 mm
